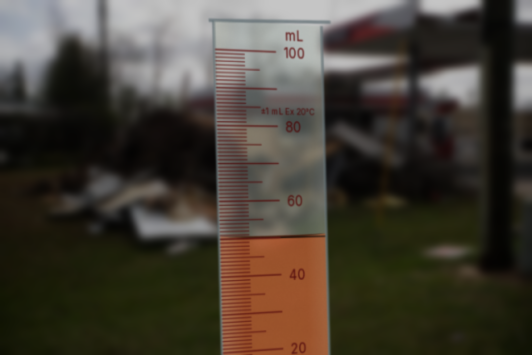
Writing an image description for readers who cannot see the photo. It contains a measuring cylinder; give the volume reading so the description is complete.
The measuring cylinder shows 50 mL
